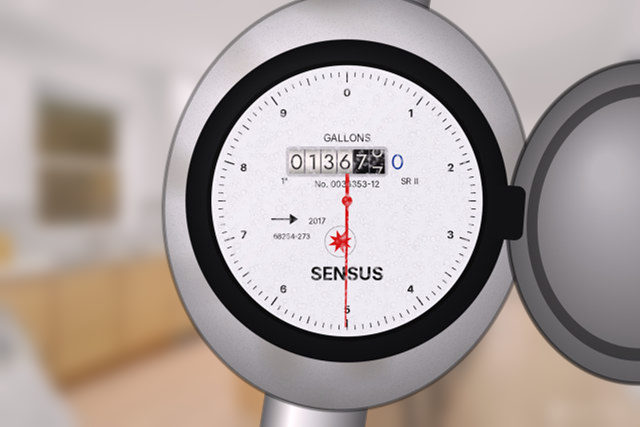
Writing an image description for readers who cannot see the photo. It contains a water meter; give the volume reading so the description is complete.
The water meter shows 136765.0 gal
